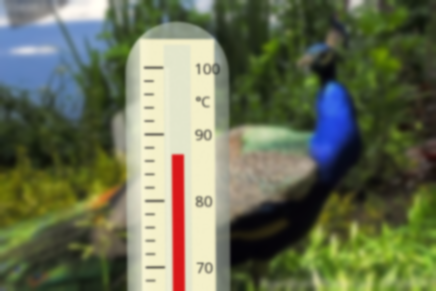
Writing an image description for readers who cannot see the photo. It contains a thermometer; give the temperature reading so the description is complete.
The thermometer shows 87 °C
